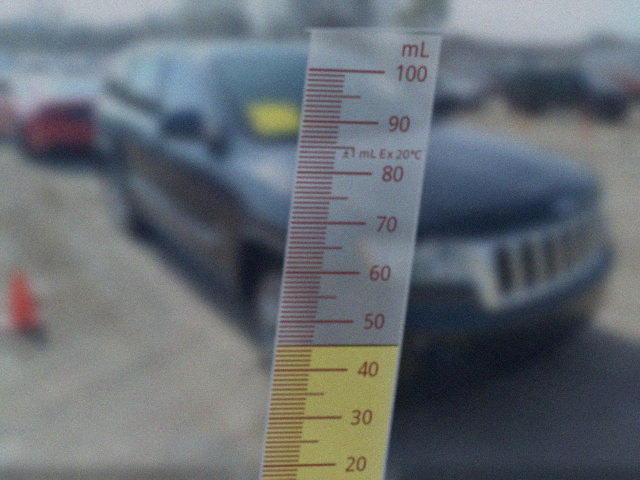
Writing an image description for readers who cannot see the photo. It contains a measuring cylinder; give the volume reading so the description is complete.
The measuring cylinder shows 45 mL
